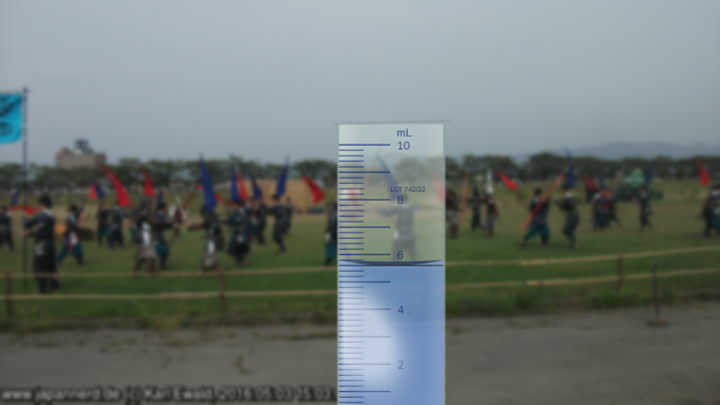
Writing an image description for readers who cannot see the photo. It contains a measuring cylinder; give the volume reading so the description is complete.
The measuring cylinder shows 5.6 mL
